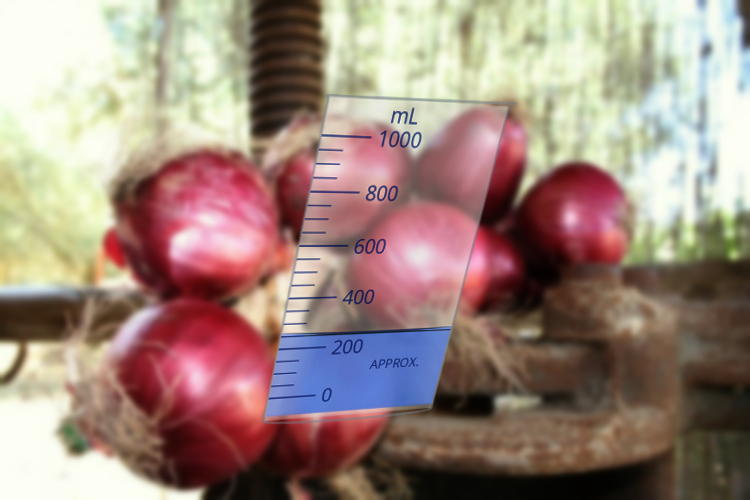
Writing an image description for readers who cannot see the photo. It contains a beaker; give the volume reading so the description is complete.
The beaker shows 250 mL
